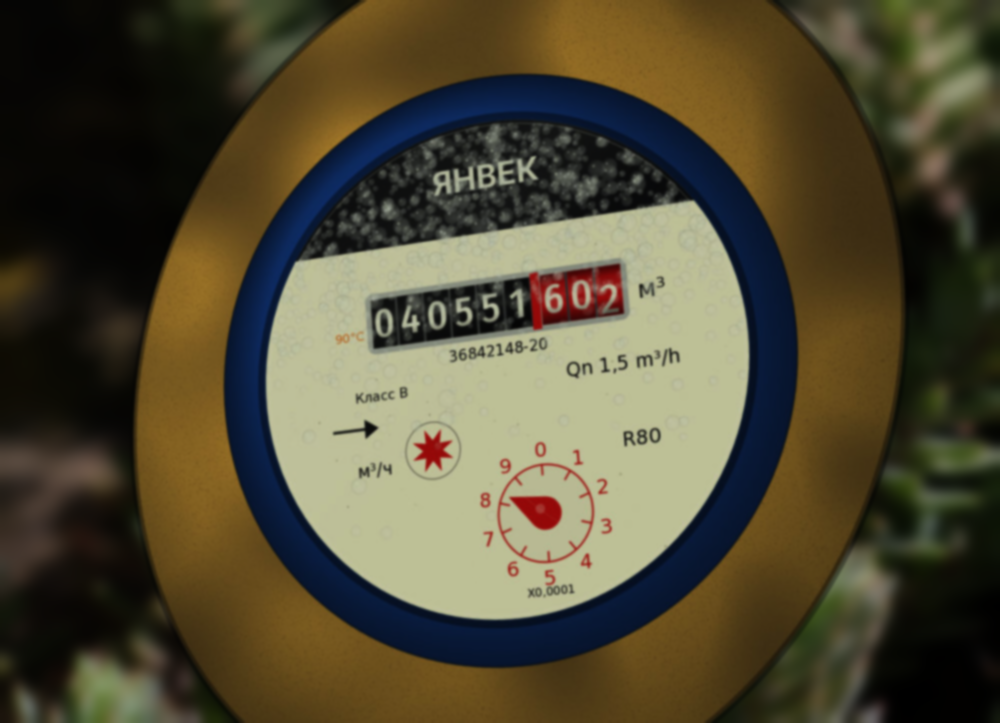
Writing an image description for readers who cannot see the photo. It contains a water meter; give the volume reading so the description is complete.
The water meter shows 40551.6018 m³
